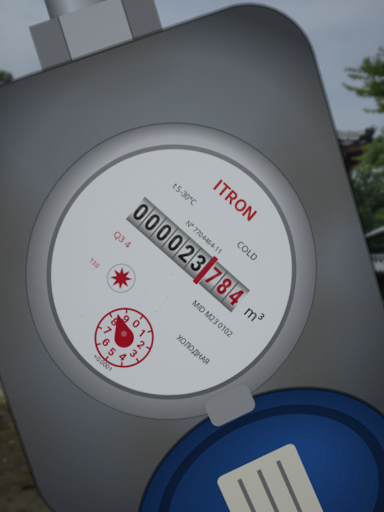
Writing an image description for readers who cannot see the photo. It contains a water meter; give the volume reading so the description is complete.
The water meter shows 23.7848 m³
